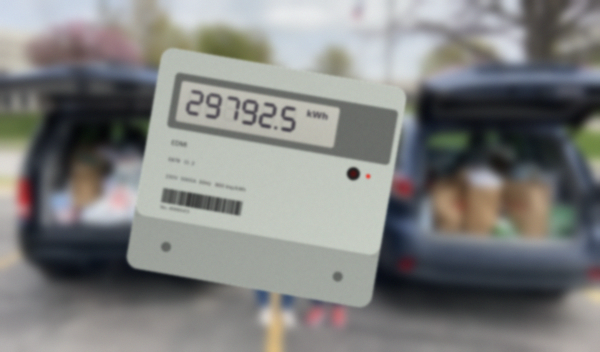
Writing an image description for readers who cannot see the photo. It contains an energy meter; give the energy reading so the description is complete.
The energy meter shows 29792.5 kWh
